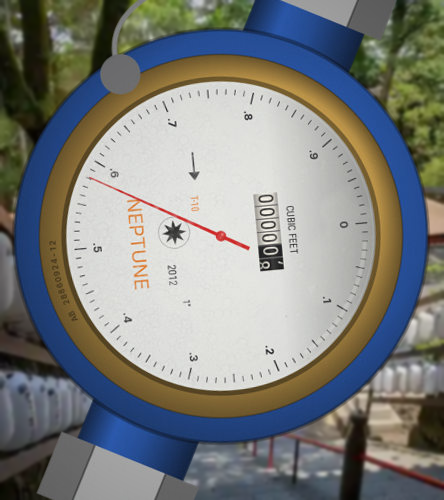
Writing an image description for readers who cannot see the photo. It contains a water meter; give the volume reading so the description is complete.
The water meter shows 7.58 ft³
